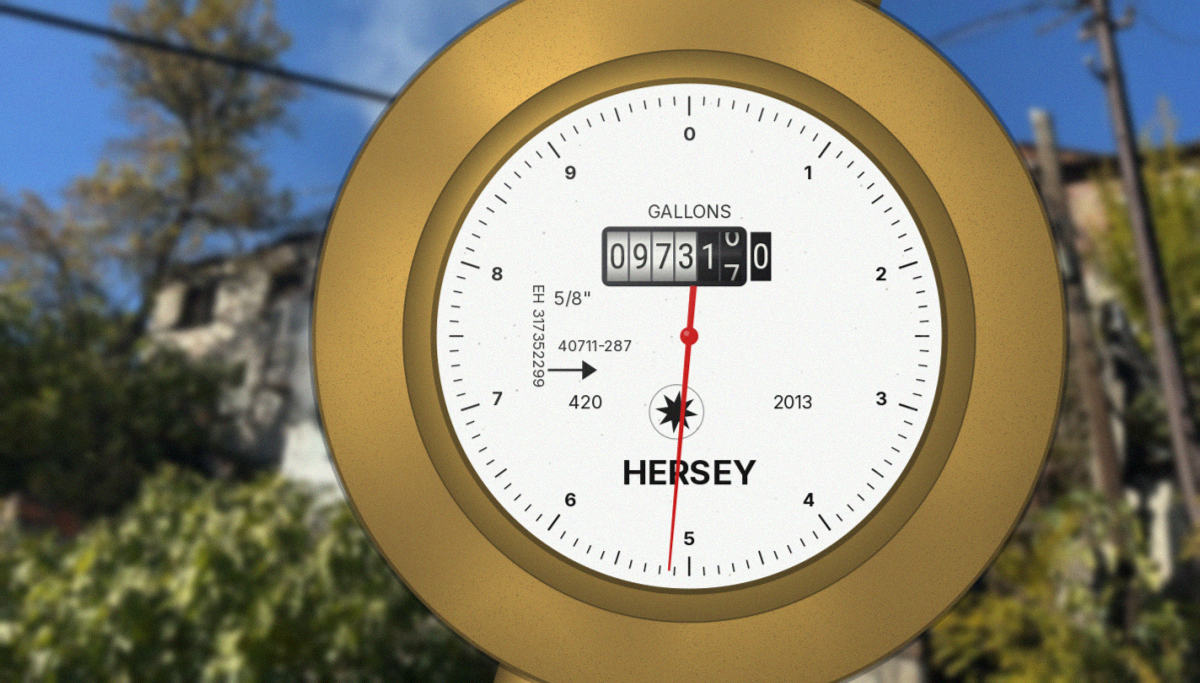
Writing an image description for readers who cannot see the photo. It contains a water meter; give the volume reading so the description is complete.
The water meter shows 973165.1 gal
